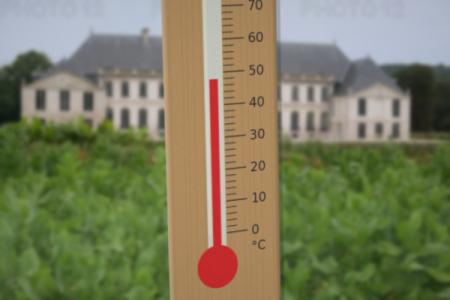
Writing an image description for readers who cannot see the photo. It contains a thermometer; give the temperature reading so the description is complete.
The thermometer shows 48 °C
